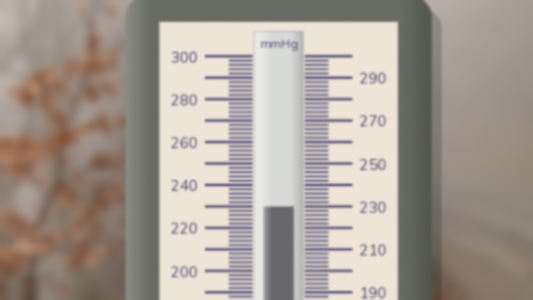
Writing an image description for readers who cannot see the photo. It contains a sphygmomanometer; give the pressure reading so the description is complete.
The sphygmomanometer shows 230 mmHg
